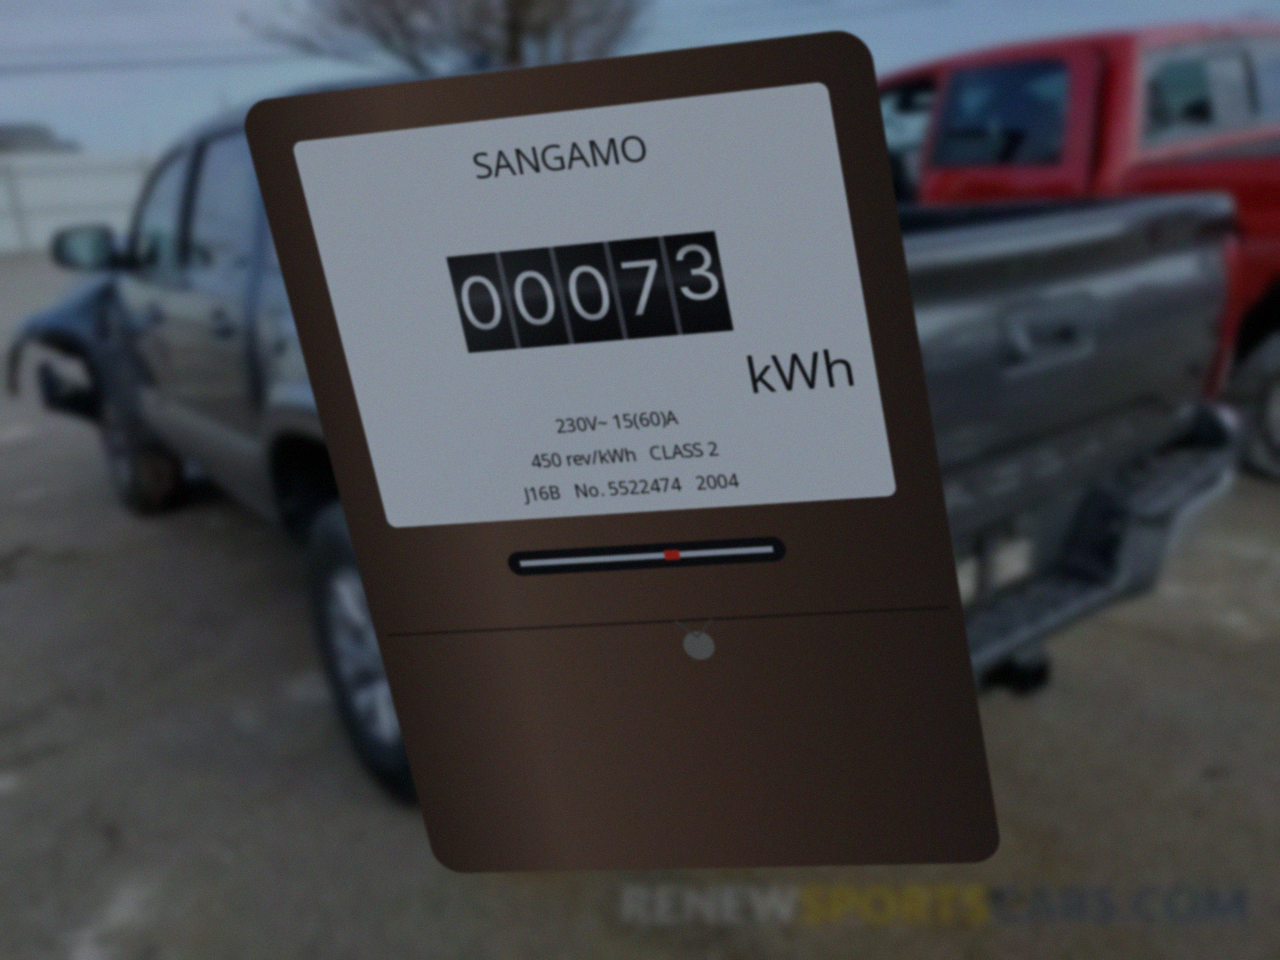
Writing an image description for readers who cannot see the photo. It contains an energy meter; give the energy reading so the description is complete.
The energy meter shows 73 kWh
